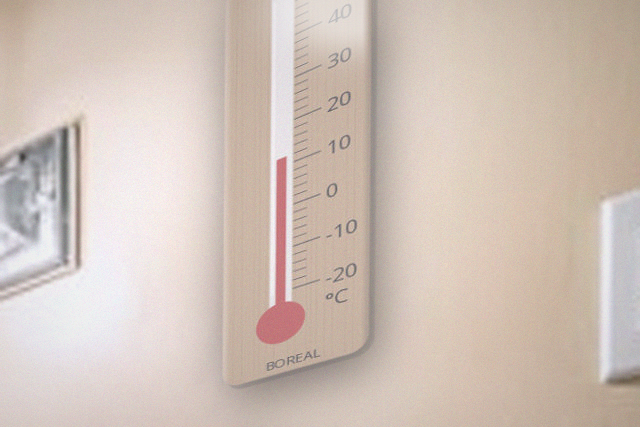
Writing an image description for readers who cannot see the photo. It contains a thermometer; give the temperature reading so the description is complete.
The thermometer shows 12 °C
